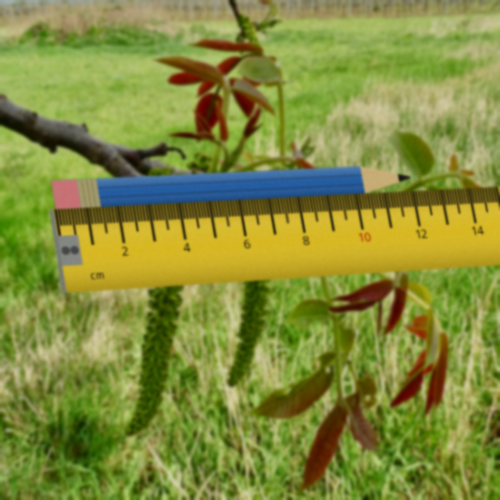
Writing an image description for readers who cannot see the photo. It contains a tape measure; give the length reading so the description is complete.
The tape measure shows 12 cm
